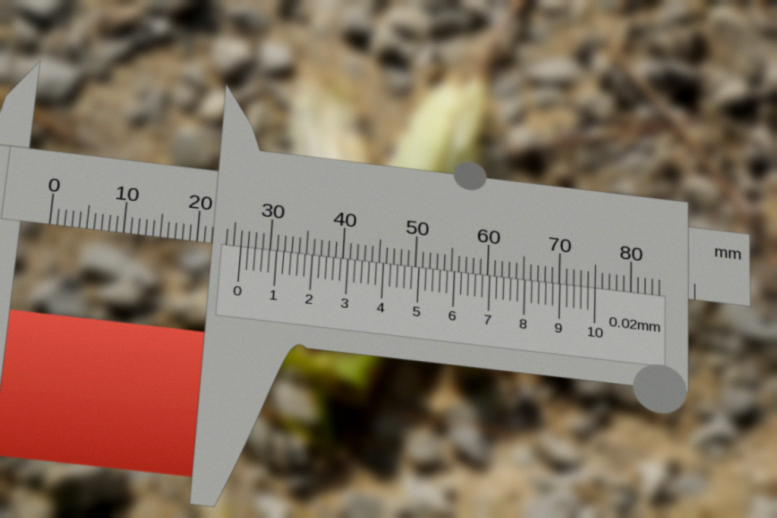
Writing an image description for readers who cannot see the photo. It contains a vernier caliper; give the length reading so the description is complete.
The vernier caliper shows 26.0 mm
